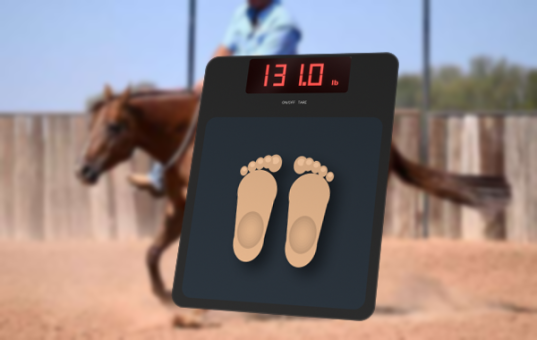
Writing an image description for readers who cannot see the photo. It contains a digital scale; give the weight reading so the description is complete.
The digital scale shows 131.0 lb
